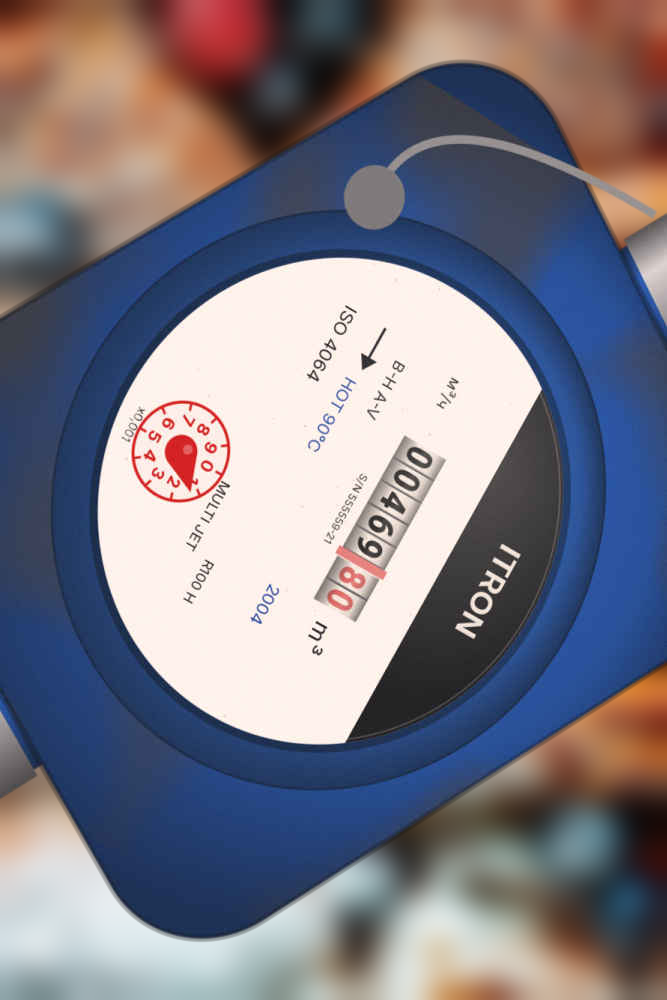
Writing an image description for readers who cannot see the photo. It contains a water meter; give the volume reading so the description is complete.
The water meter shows 469.801 m³
